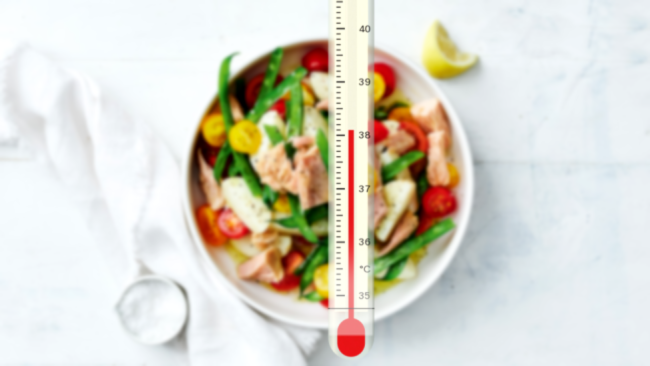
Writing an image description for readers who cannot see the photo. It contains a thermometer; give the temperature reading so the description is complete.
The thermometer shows 38.1 °C
